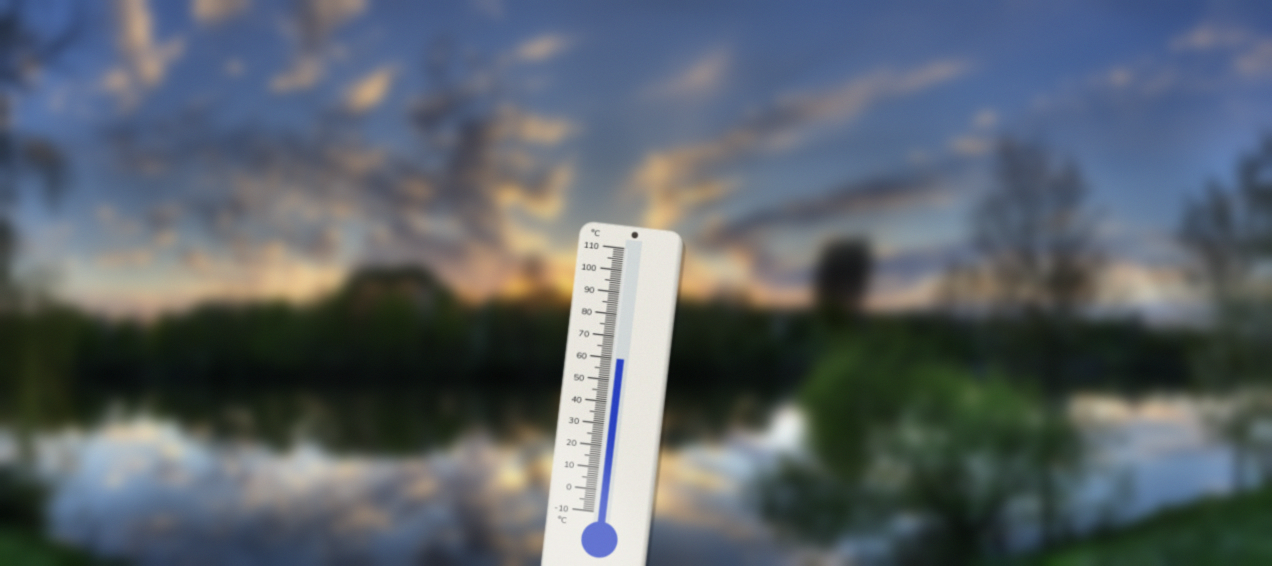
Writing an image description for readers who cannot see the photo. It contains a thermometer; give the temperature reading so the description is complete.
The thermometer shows 60 °C
